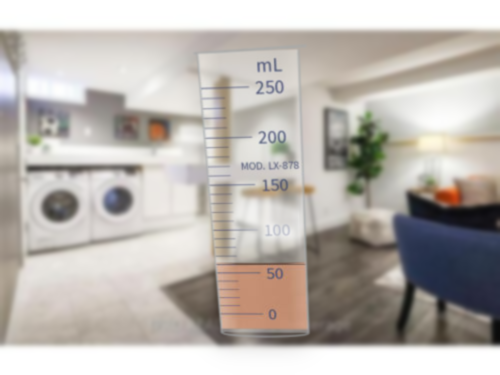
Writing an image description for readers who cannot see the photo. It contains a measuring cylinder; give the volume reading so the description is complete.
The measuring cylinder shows 60 mL
